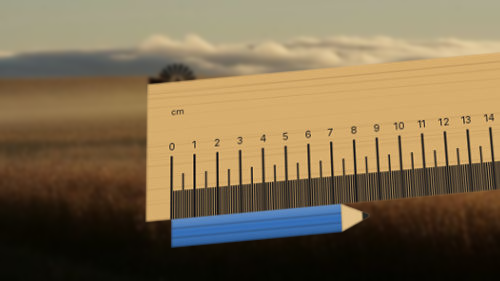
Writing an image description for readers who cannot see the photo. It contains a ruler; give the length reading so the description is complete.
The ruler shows 8.5 cm
